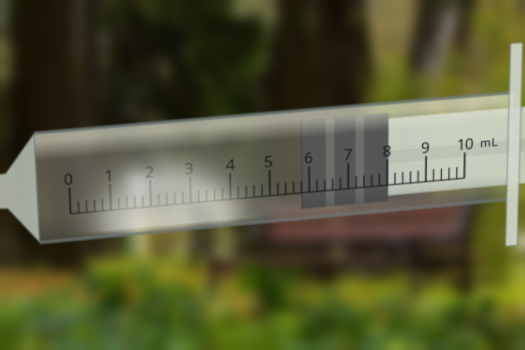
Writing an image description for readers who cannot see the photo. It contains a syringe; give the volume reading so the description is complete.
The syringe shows 5.8 mL
